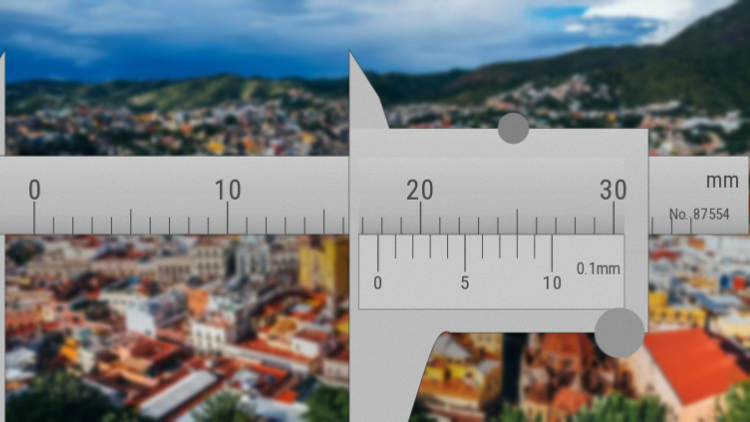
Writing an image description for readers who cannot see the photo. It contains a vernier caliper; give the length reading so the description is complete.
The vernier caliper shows 17.8 mm
